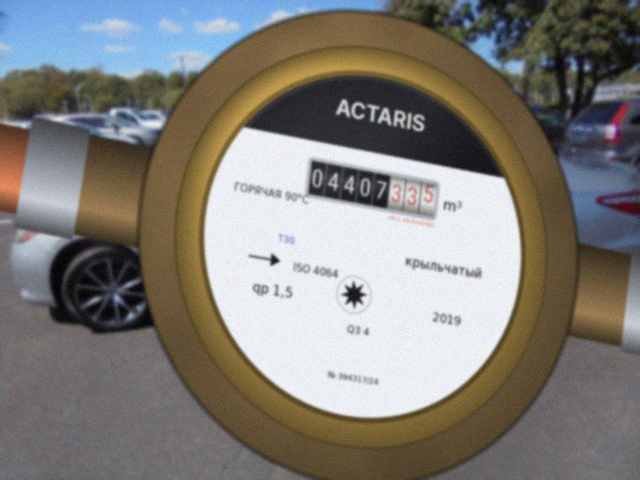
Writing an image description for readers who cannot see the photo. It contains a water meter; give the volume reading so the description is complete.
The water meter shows 4407.335 m³
